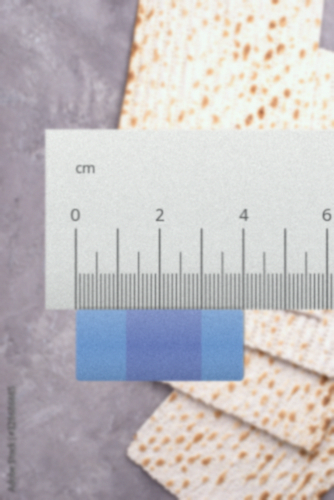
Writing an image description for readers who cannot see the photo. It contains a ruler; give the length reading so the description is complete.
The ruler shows 4 cm
